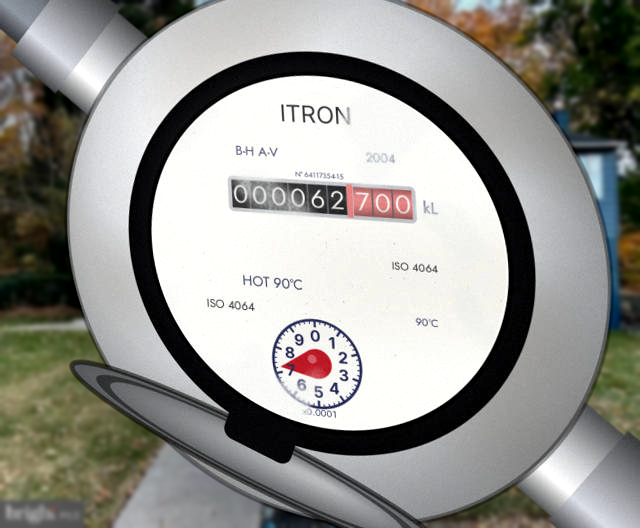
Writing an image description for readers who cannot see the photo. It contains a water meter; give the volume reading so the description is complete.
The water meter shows 62.7007 kL
